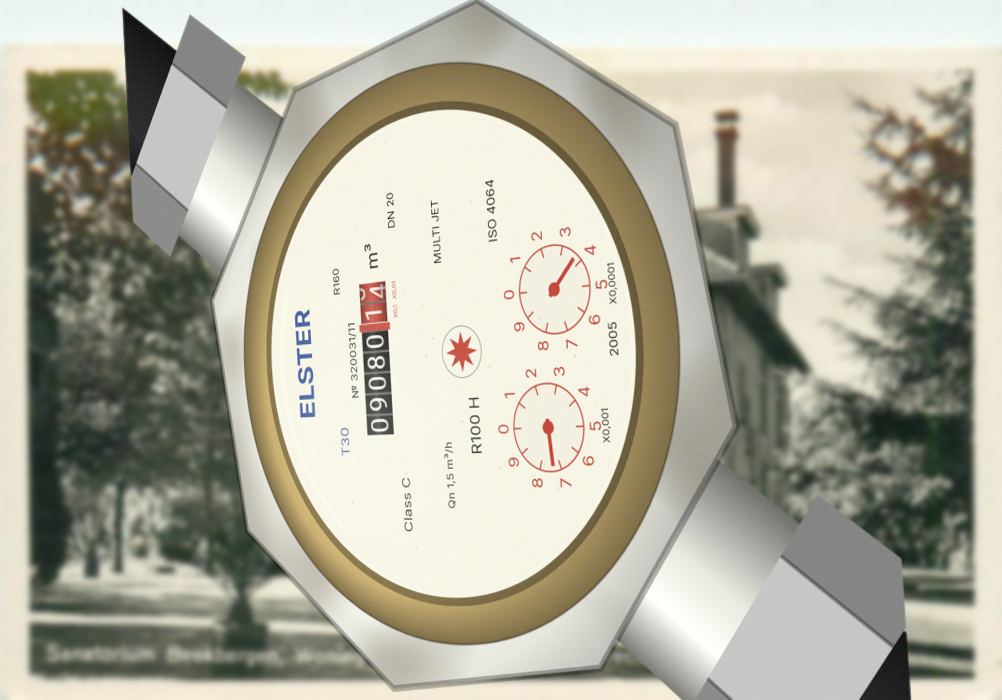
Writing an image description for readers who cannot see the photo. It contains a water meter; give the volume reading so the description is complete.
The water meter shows 9080.1373 m³
